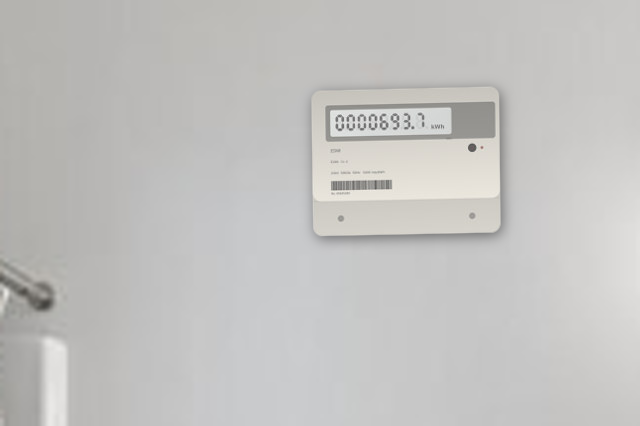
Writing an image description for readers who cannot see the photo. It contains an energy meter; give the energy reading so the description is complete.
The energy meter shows 693.7 kWh
